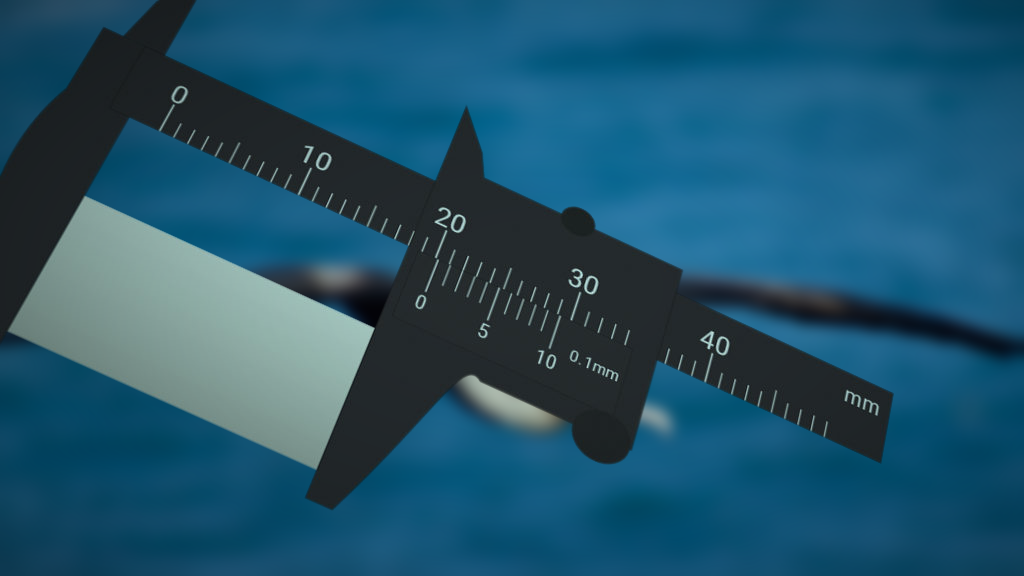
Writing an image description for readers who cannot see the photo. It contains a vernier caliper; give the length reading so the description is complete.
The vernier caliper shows 20.2 mm
